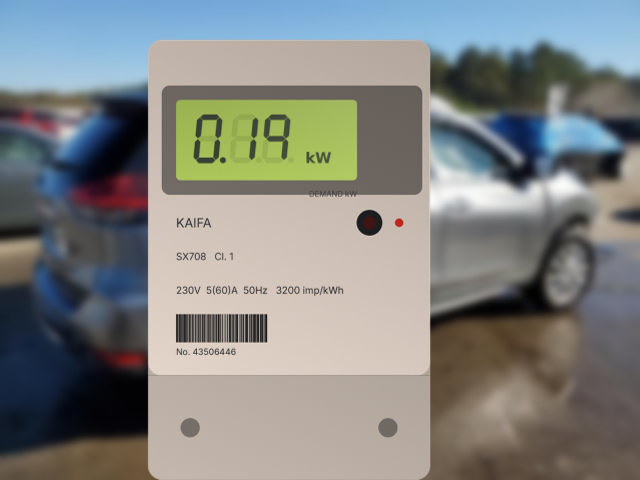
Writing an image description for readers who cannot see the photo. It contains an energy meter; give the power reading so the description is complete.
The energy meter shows 0.19 kW
